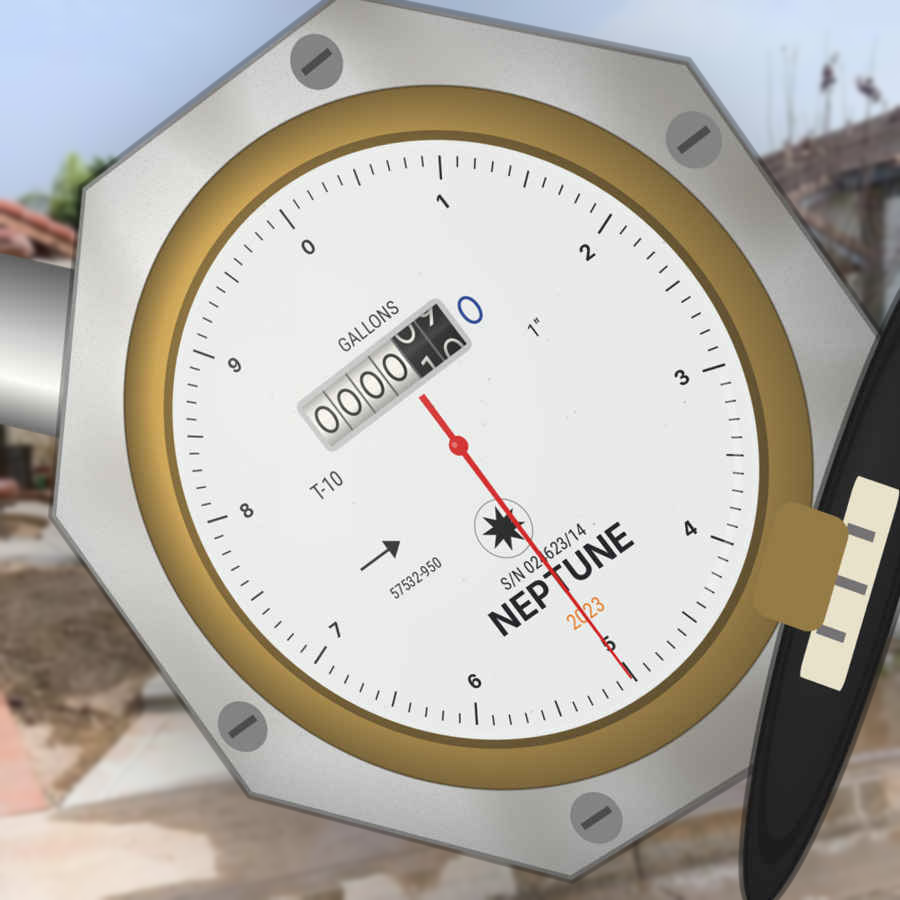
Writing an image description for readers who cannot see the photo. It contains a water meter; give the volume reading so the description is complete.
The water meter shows 95.0 gal
